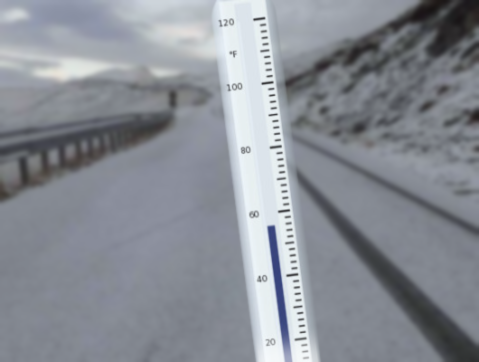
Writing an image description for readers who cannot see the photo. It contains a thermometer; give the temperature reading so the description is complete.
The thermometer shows 56 °F
